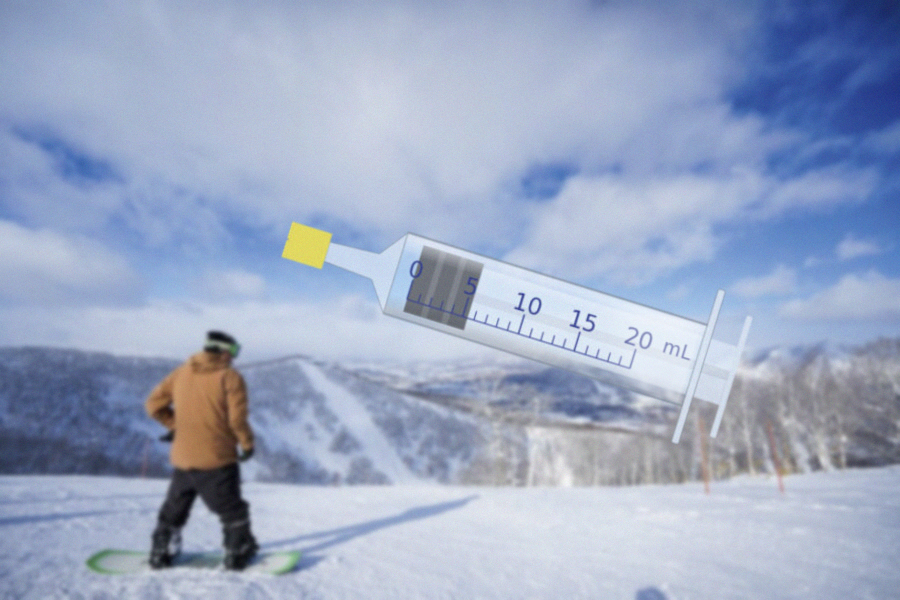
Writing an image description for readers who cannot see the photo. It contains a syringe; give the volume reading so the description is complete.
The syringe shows 0 mL
